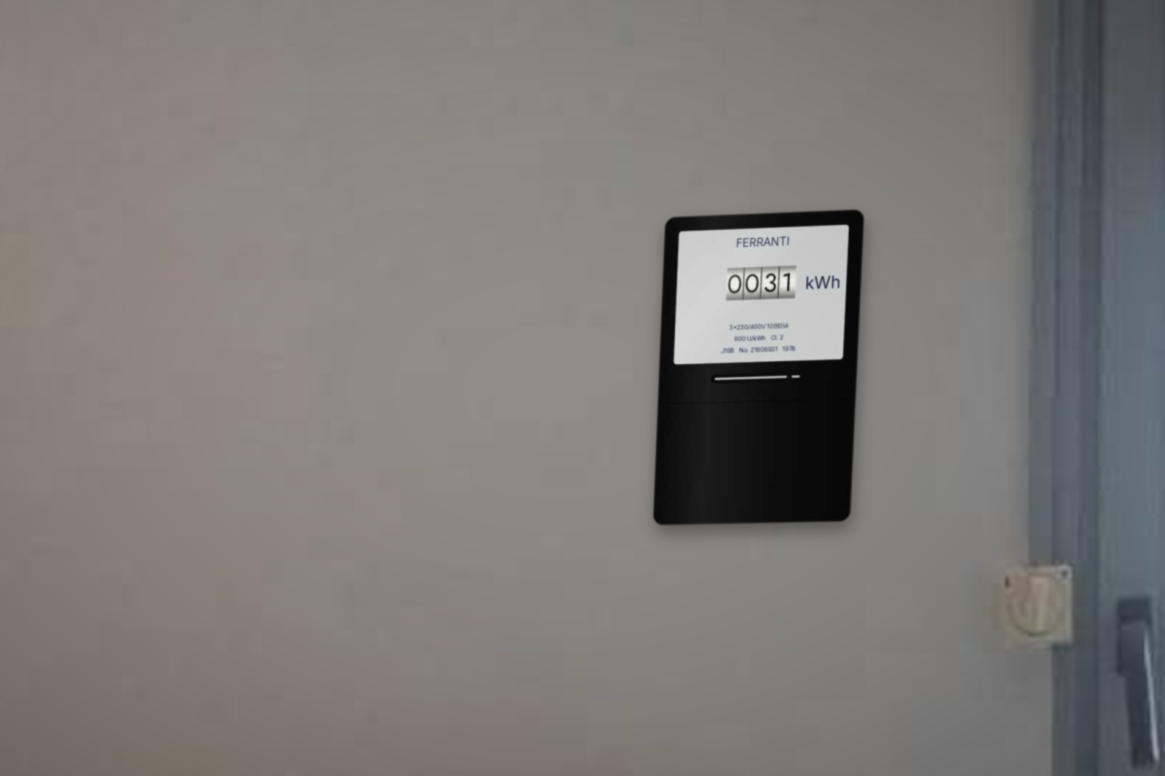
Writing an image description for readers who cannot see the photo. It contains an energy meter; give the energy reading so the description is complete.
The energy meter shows 31 kWh
